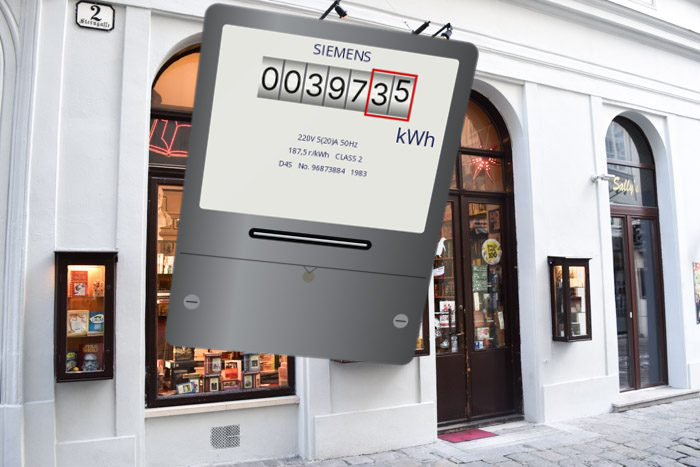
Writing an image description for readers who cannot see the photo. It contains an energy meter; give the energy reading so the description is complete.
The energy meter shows 397.35 kWh
